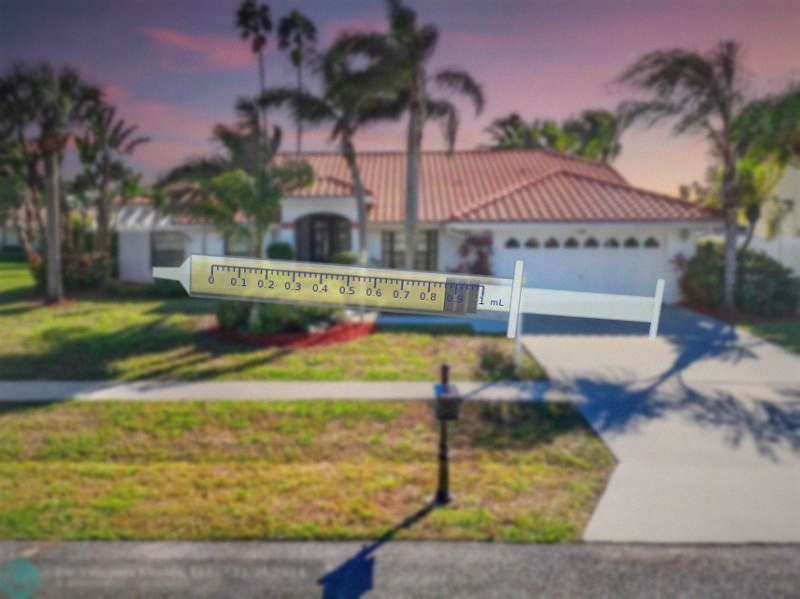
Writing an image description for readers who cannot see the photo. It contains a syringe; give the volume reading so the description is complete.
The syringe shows 0.86 mL
